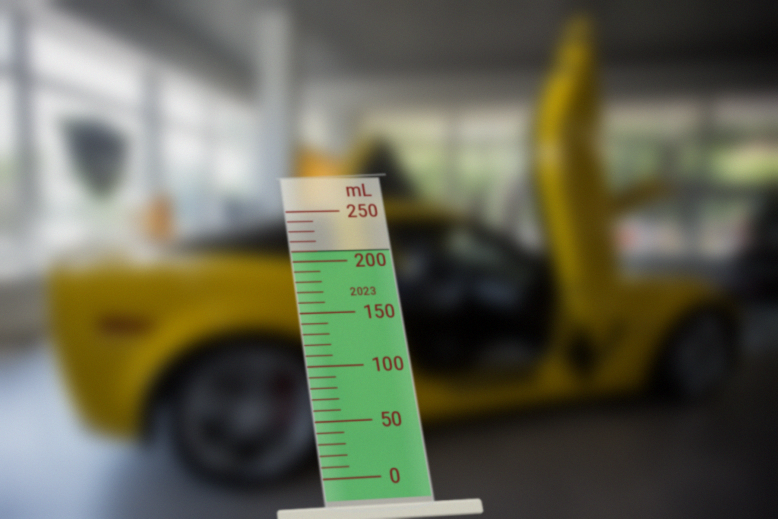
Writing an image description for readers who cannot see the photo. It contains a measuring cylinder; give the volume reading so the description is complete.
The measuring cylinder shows 210 mL
